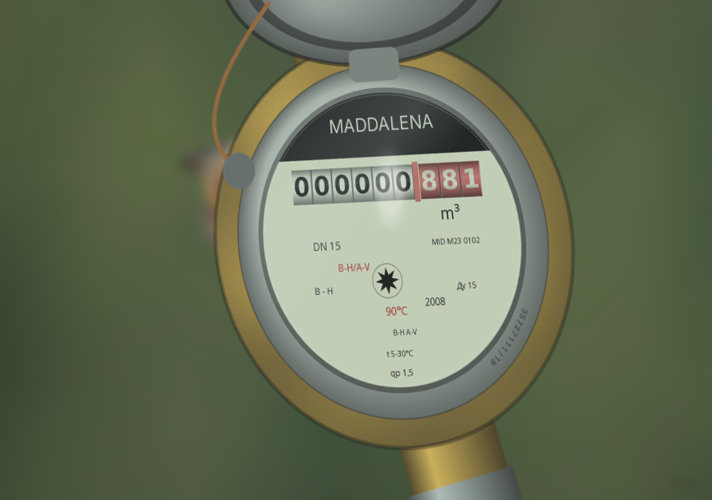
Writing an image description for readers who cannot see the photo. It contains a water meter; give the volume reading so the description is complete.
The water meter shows 0.881 m³
